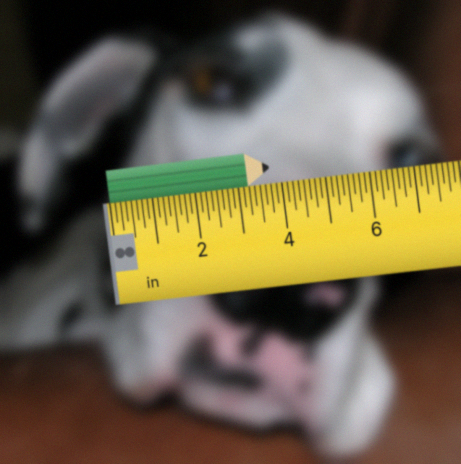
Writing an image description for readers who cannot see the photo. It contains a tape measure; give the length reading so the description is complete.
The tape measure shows 3.75 in
